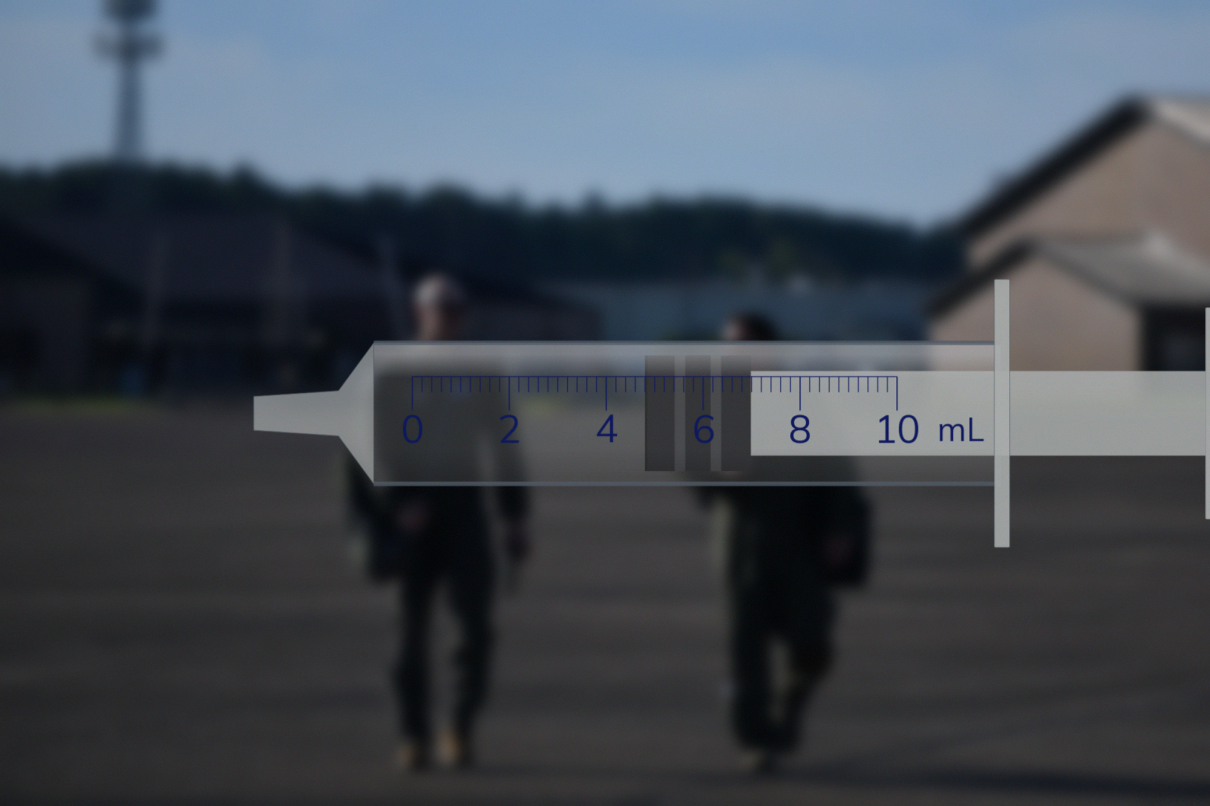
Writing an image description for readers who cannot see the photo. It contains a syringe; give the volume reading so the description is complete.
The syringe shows 4.8 mL
